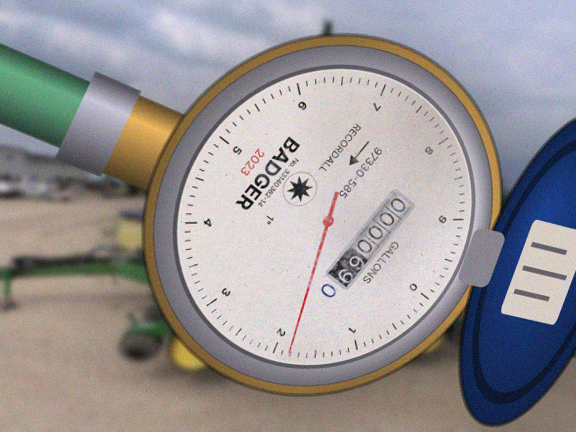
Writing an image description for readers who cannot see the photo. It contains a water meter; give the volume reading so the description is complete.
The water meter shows 691.8 gal
